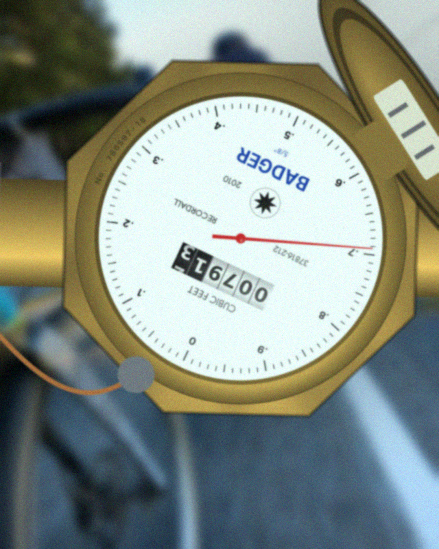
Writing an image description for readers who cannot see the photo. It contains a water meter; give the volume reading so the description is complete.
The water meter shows 7912.69 ft³
